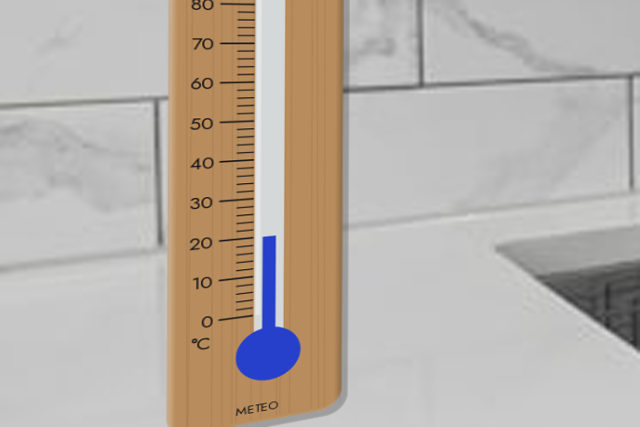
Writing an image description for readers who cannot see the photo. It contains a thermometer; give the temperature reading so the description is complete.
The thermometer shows 20 °C
